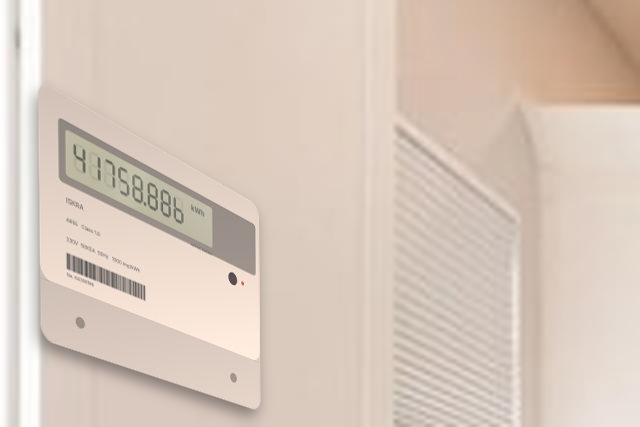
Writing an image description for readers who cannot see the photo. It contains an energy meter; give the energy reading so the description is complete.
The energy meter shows 41758.886 kWh
